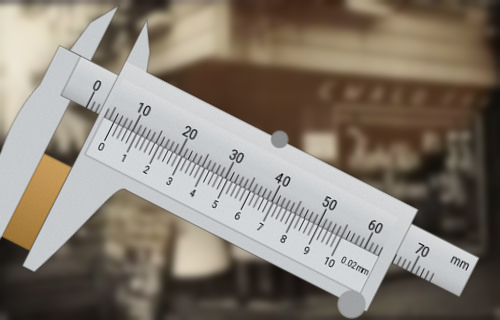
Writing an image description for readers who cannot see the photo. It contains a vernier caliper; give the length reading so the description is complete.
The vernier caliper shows 6.0 mm
